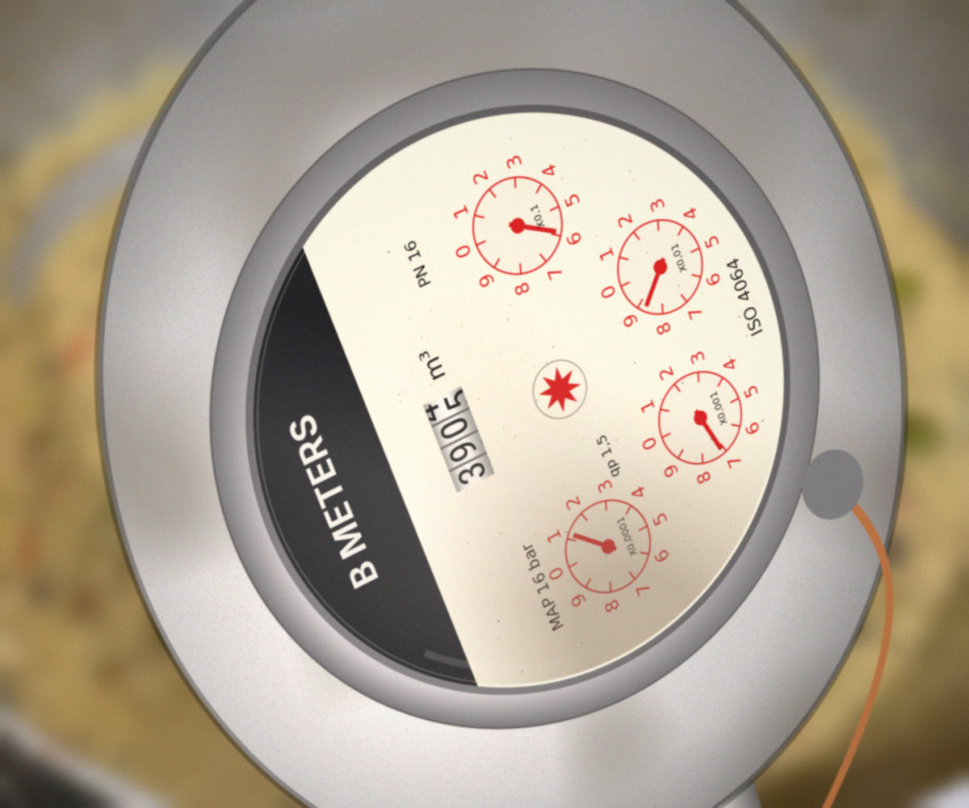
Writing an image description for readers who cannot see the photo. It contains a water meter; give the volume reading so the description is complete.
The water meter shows 3904.5871 m³
